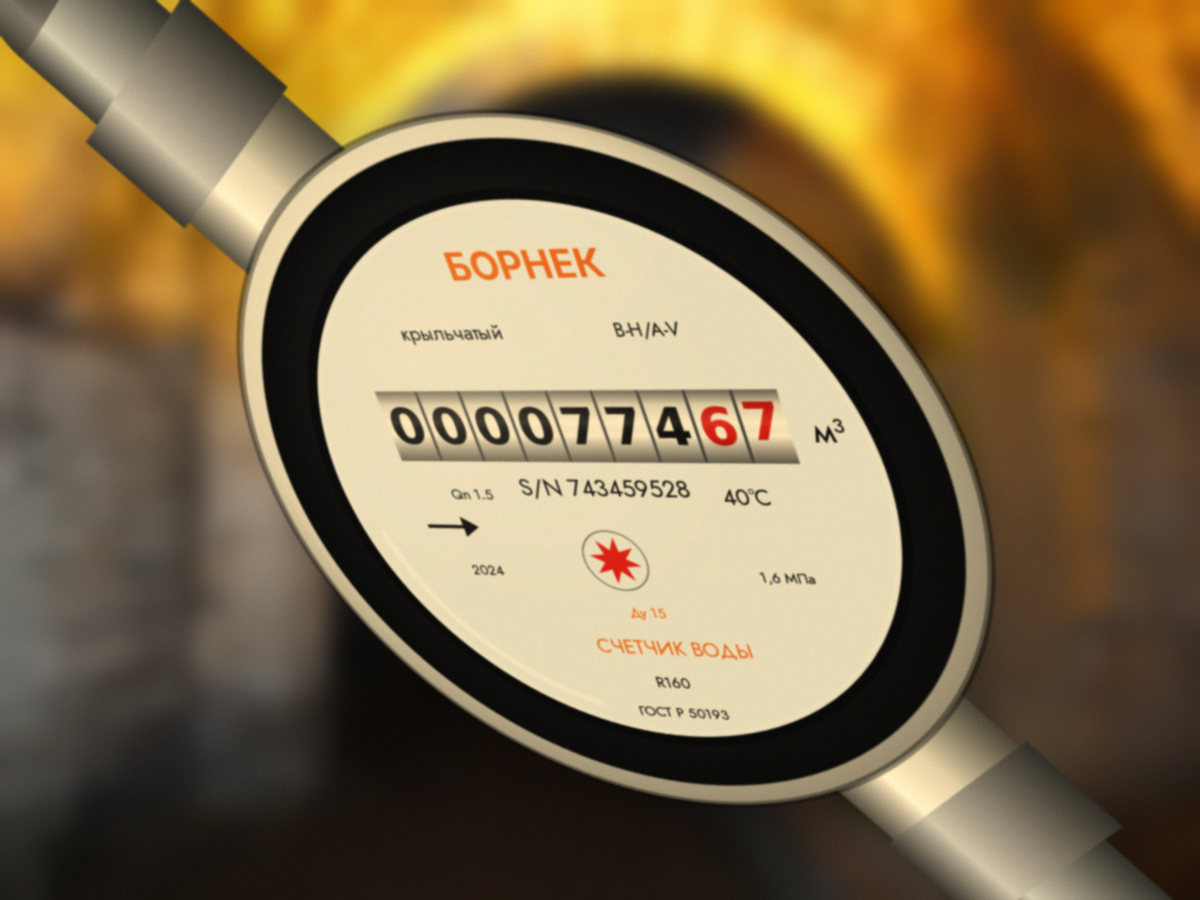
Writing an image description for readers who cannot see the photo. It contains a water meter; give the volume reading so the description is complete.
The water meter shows 774.67 m³
